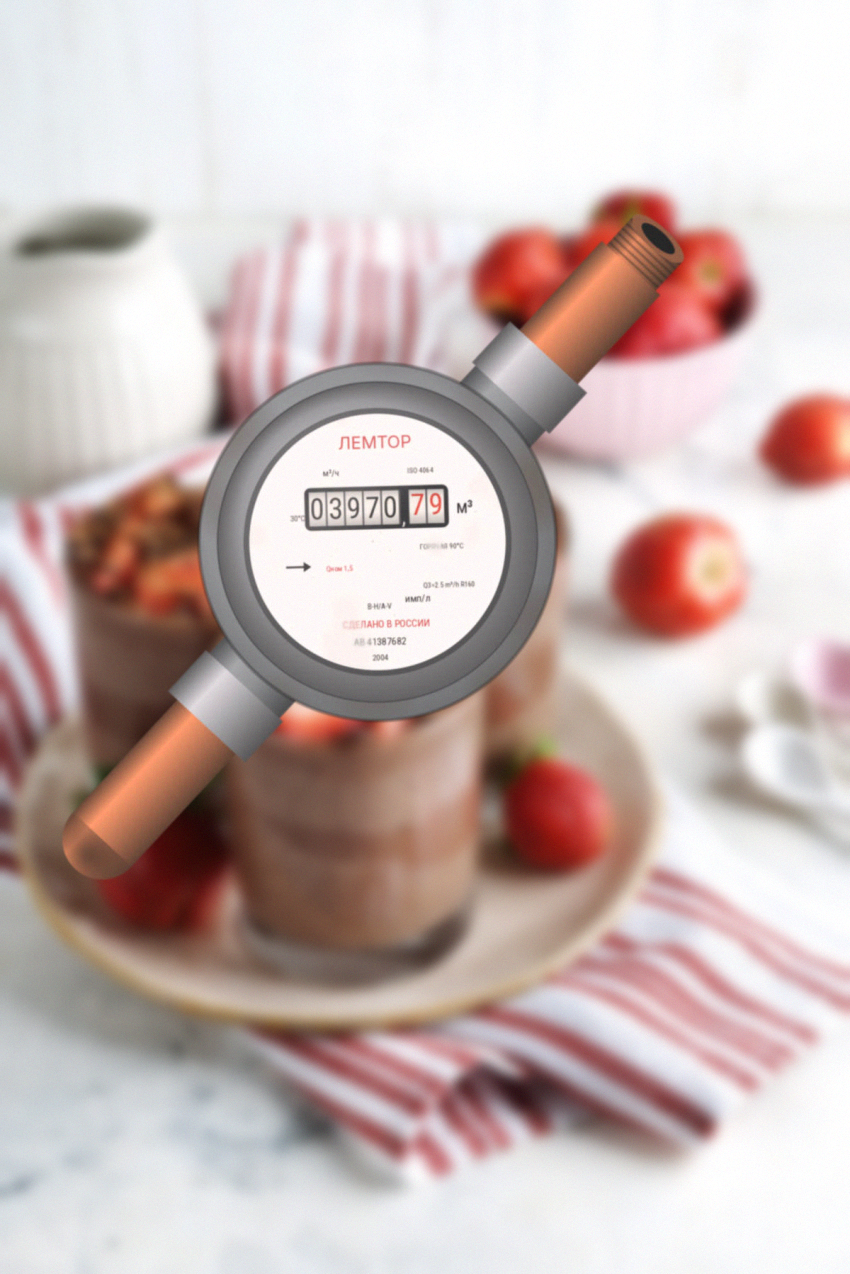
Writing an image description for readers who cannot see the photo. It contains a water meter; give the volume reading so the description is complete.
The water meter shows 3970.79 m³
